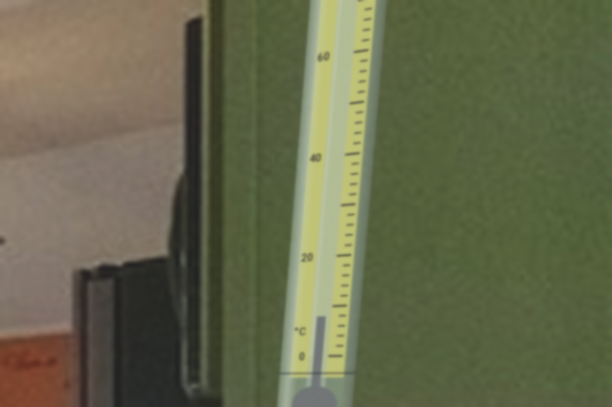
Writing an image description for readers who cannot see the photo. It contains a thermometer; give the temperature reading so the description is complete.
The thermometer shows 8 °C
